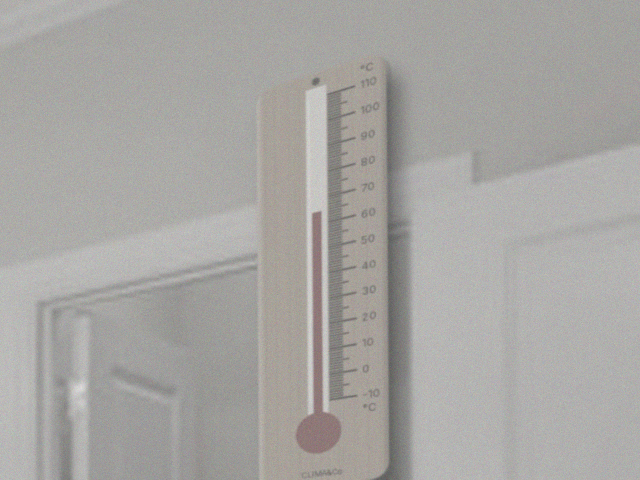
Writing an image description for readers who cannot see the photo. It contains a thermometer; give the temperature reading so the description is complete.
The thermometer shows 65 °C
